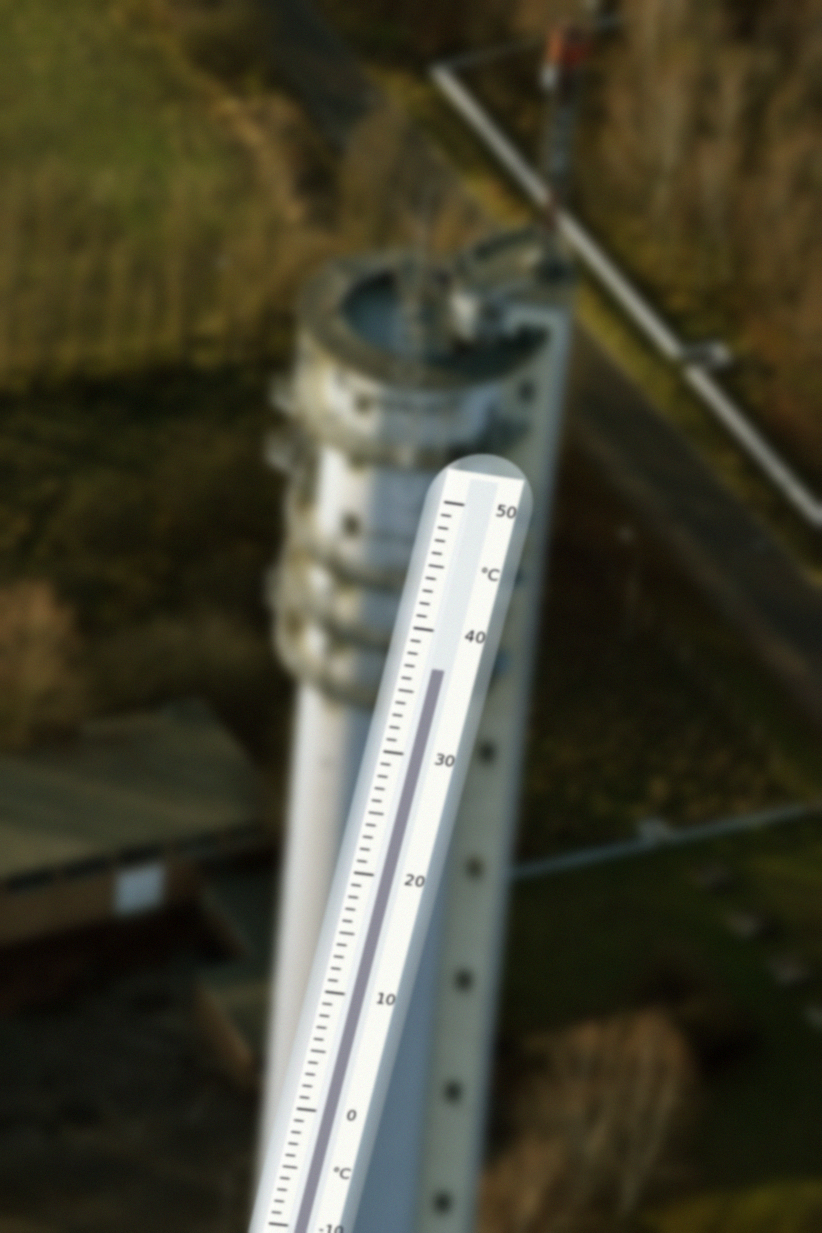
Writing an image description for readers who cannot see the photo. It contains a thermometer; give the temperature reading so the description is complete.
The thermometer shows 37 °C
